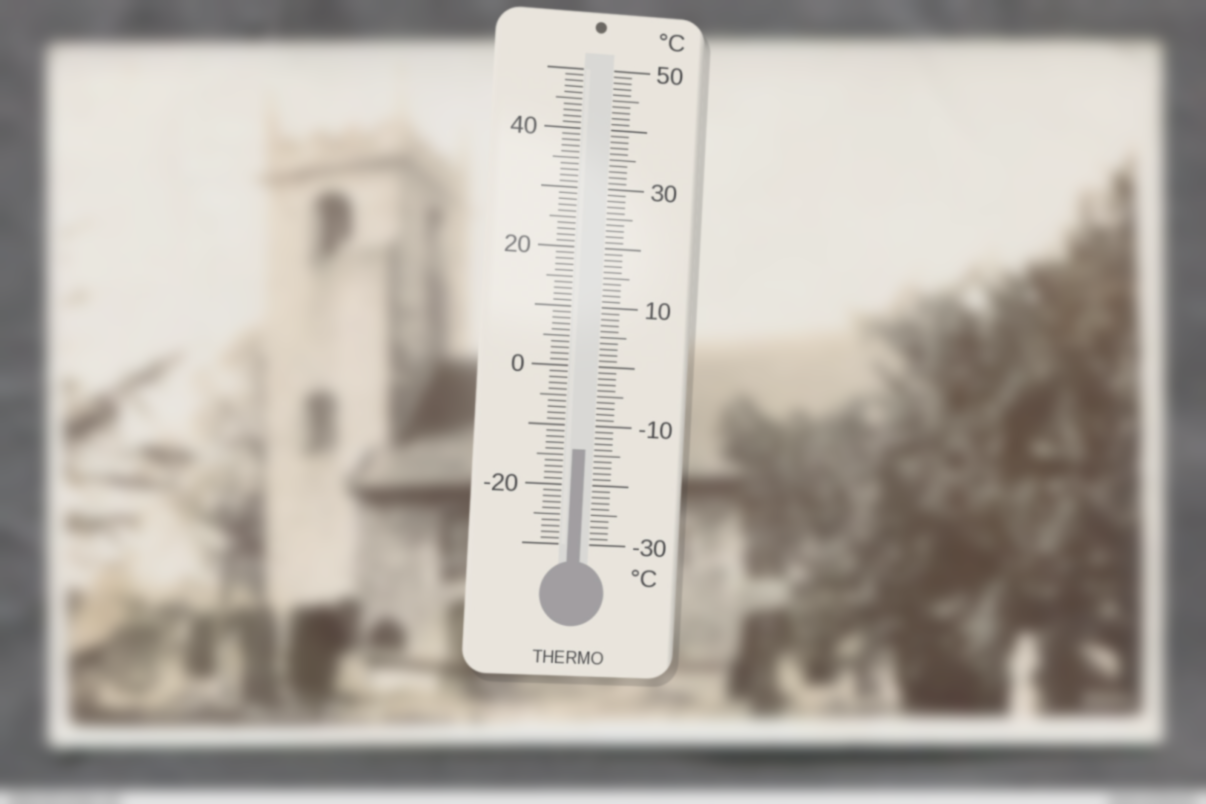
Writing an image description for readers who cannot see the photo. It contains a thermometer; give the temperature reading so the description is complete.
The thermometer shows -14 °C
